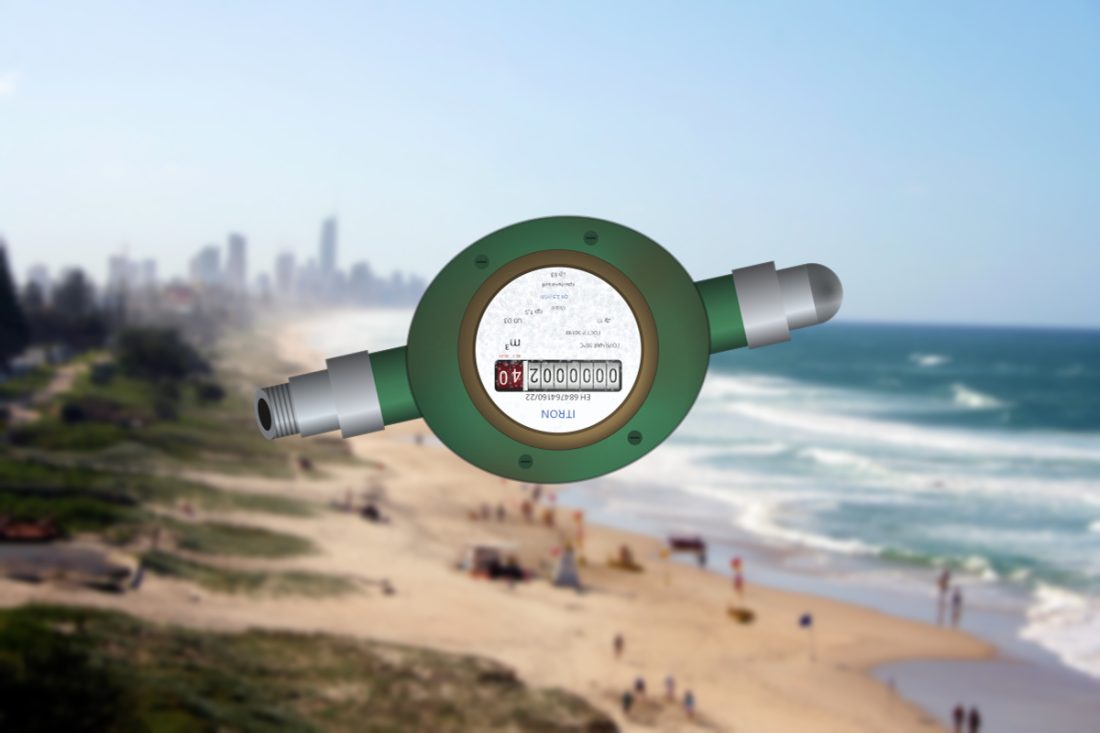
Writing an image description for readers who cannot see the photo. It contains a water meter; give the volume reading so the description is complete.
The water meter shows 2.40 m³
